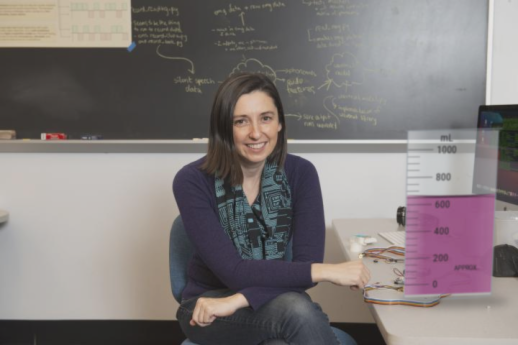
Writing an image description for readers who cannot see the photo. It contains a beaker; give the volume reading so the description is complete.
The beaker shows 650 mL
